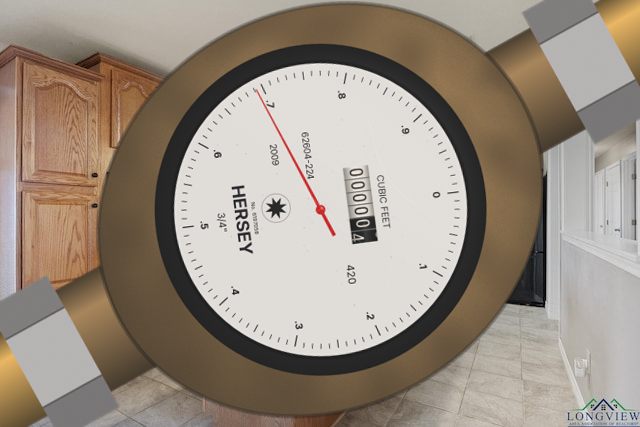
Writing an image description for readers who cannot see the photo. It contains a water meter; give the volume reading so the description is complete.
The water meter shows 3.69 ft³
